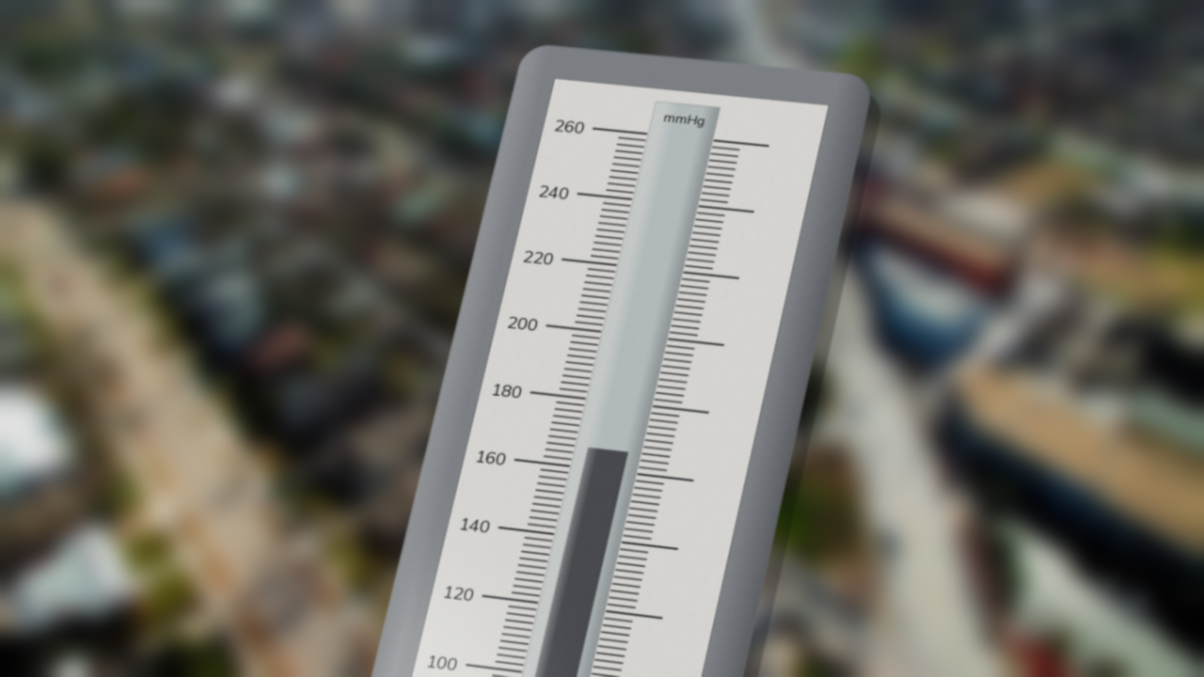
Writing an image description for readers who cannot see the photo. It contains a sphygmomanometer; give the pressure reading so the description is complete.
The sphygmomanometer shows 166 mmHg
